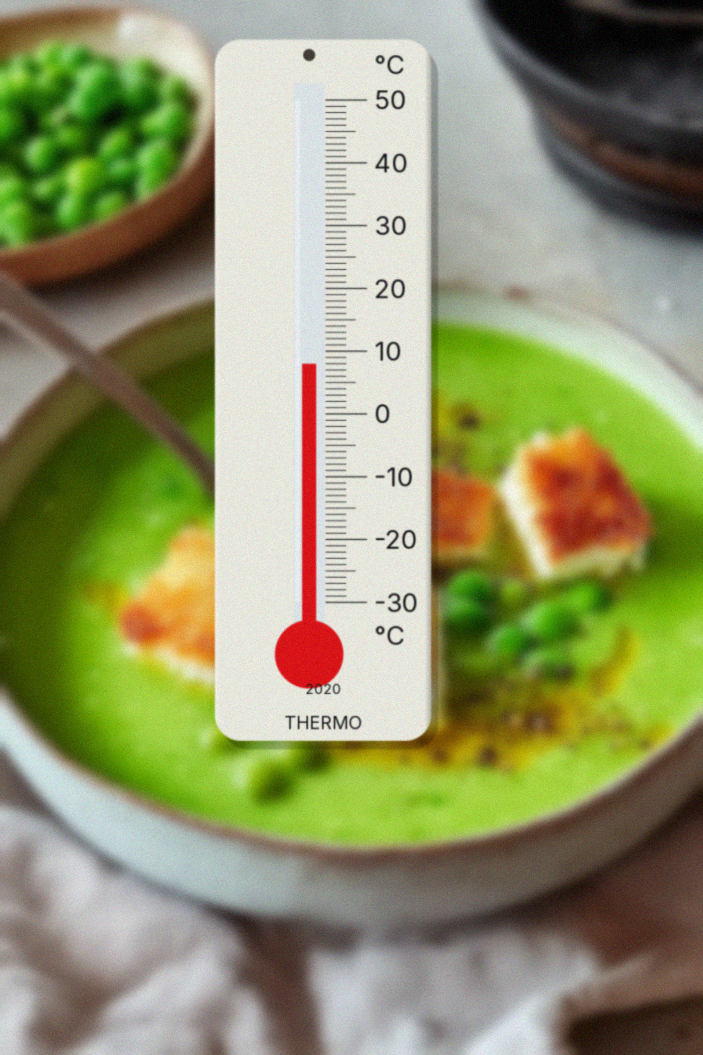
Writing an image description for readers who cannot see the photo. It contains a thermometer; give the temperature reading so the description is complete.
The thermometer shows 8 °C
